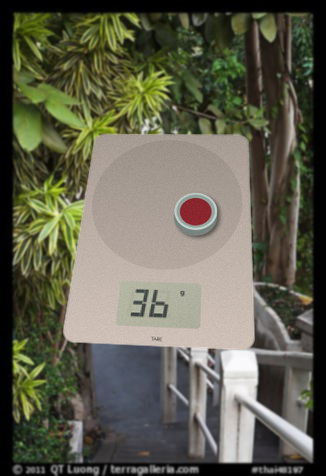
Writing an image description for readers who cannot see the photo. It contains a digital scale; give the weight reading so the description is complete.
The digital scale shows 36 g
